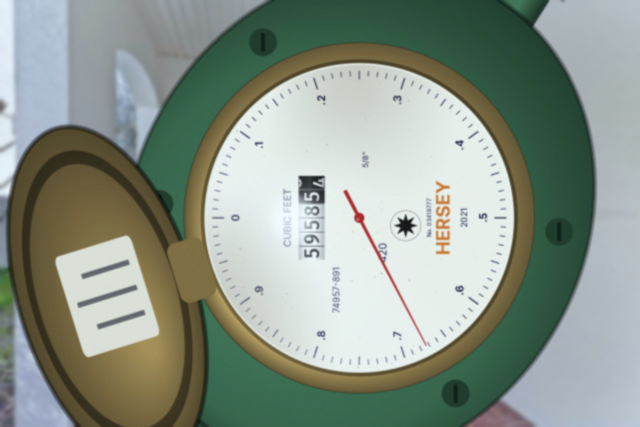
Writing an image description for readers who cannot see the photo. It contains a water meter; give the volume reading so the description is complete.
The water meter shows 595853.67 ft³
